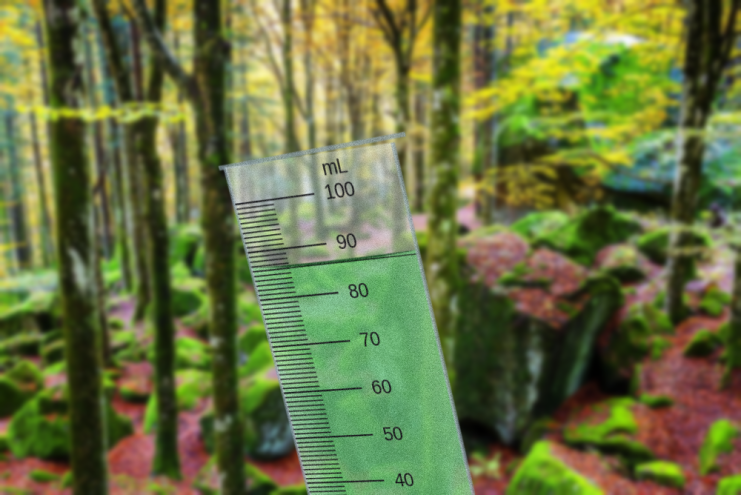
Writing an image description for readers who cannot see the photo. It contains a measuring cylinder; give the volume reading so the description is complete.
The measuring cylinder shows 86 mL
